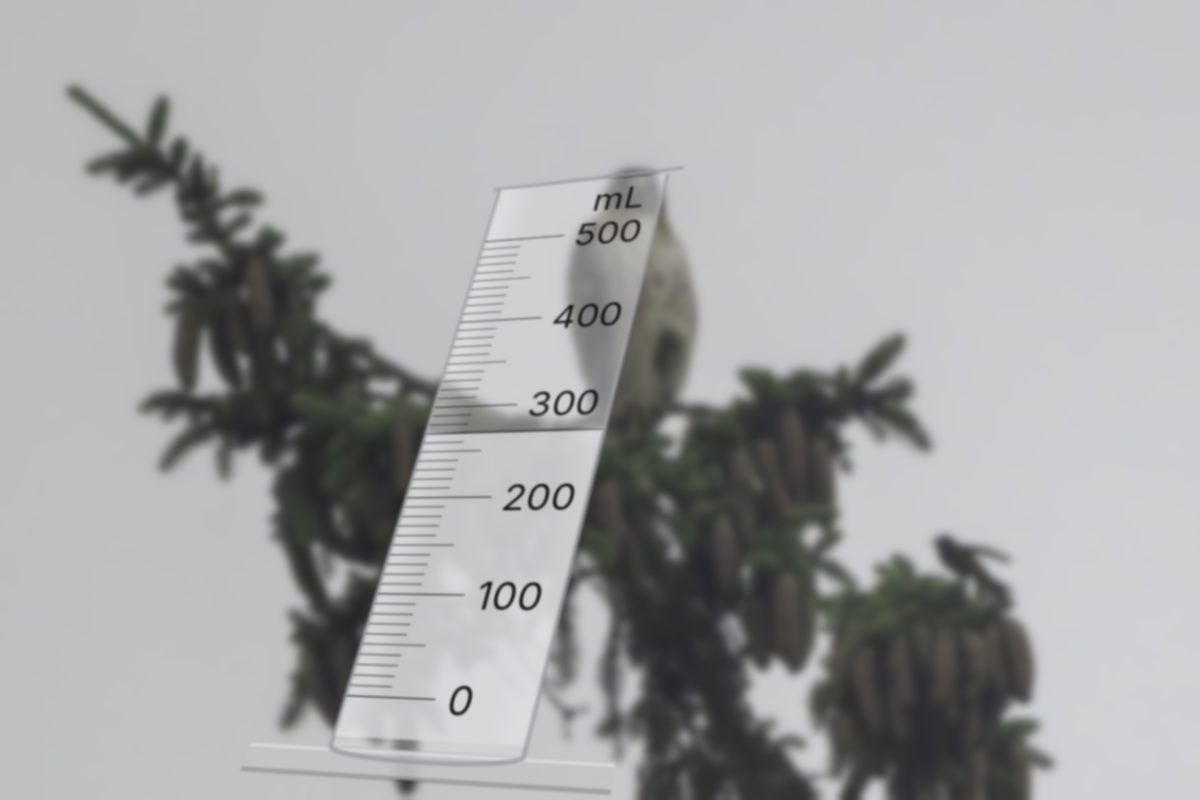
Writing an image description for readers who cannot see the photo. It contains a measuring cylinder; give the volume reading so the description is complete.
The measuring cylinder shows 270 mL
